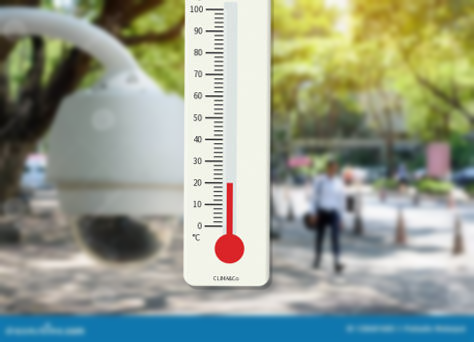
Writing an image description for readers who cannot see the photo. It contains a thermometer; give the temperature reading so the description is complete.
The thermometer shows 20 °C
